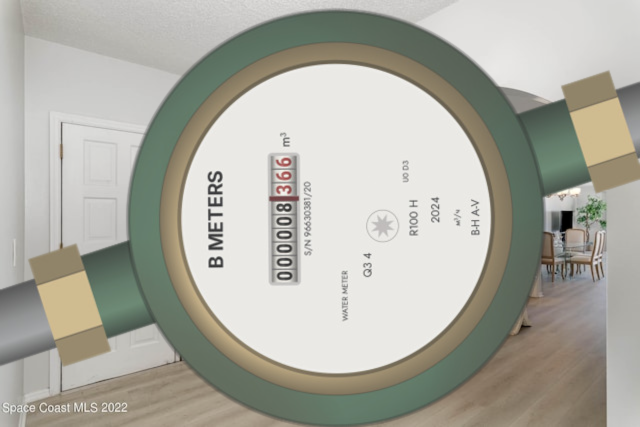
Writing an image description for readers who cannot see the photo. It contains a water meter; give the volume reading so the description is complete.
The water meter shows 8.366 m³
